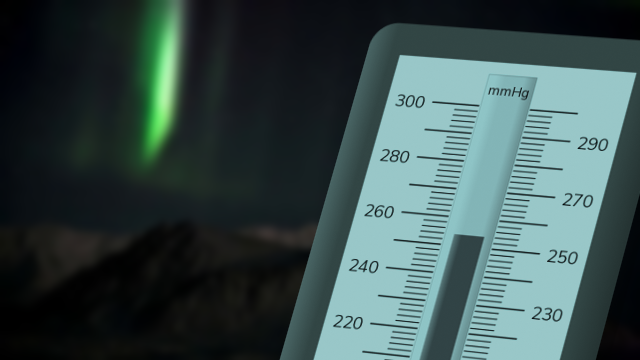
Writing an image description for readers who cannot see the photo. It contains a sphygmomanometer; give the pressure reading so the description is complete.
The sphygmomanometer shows 254 mmHg
